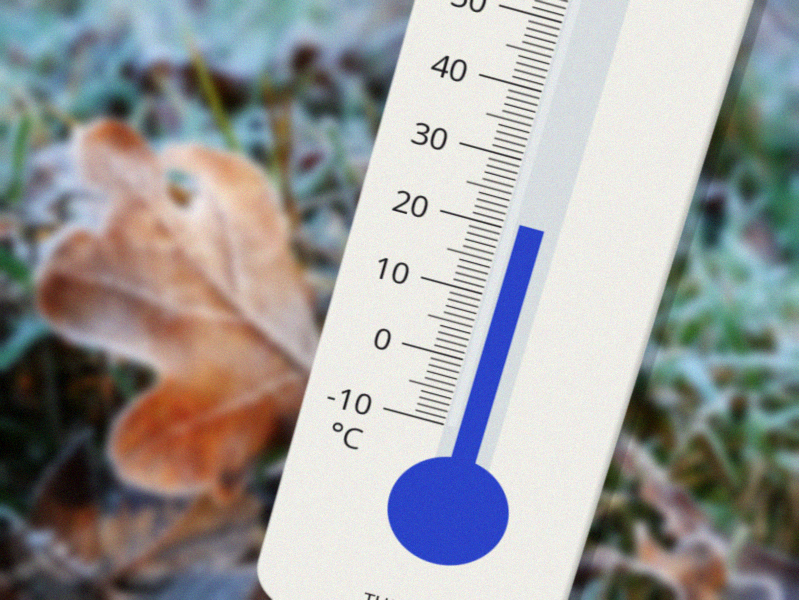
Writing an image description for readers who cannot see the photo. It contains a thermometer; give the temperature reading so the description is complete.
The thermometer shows 21 °C
